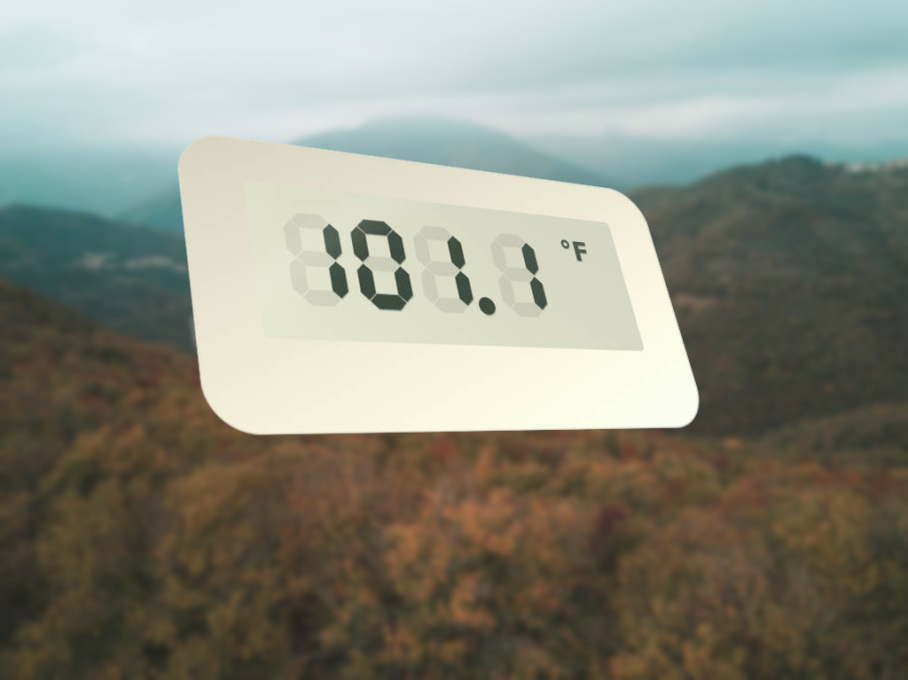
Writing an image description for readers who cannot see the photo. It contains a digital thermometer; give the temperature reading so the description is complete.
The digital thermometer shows 101.1 °F
